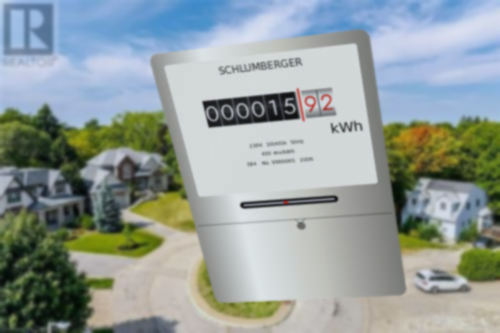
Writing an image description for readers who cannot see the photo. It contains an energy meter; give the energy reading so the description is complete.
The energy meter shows 15.92 kWh
